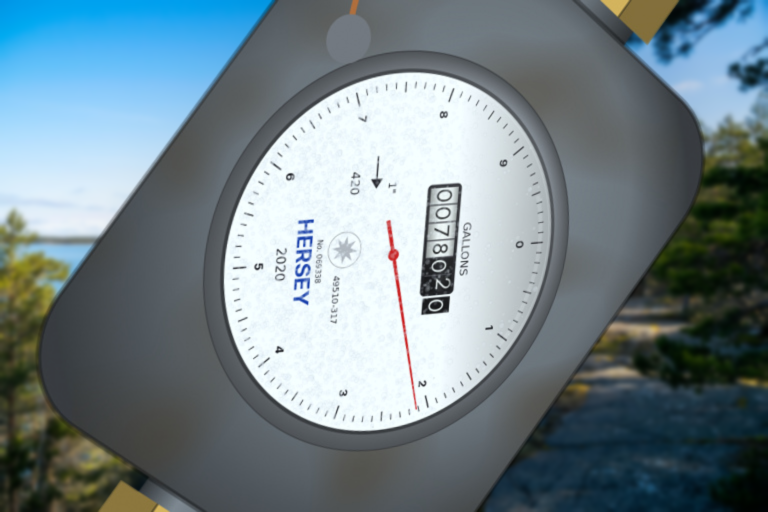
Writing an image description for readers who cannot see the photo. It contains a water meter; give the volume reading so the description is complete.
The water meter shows 78022.1 gal
